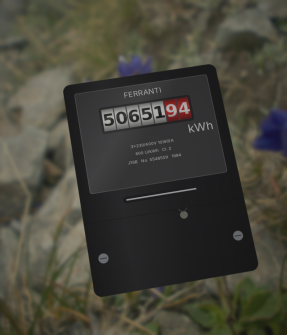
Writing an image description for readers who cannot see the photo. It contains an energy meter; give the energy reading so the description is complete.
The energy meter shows 50651.94 kWh
